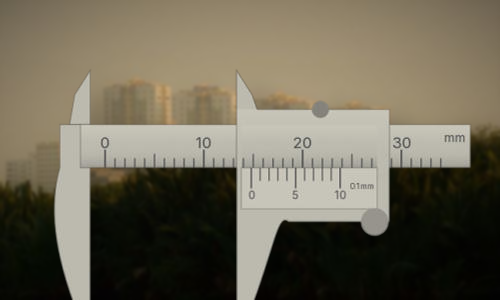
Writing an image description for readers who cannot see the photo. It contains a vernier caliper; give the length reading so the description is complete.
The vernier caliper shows 14.8 mm
